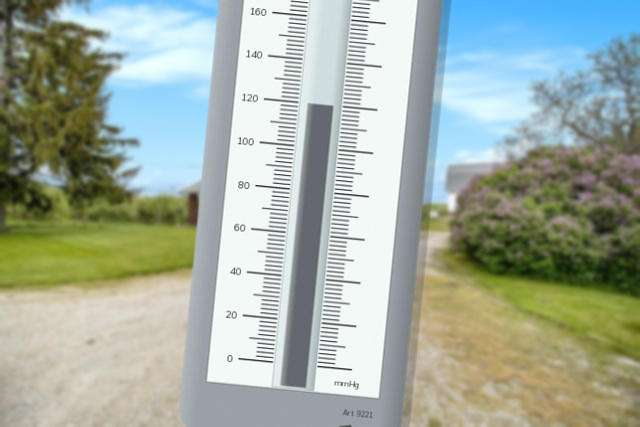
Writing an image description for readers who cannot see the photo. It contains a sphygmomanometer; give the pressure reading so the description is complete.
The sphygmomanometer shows 120 mmHg
